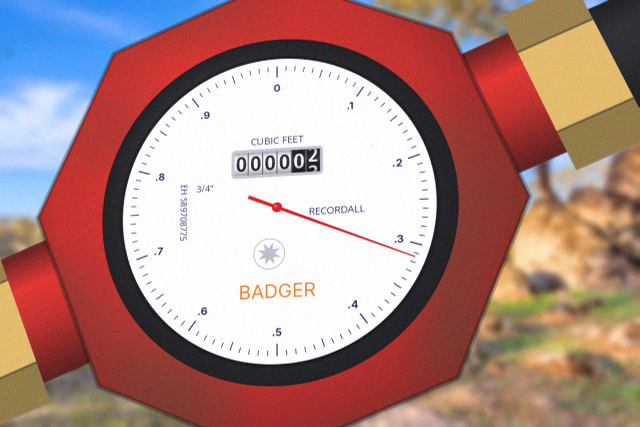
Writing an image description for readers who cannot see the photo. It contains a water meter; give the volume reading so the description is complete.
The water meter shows 2.31 ft³
